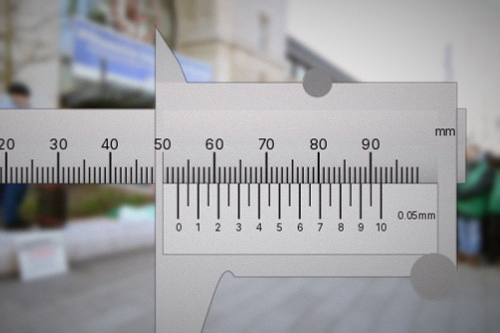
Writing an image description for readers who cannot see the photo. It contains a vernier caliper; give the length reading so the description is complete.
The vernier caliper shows 53.0 mm
